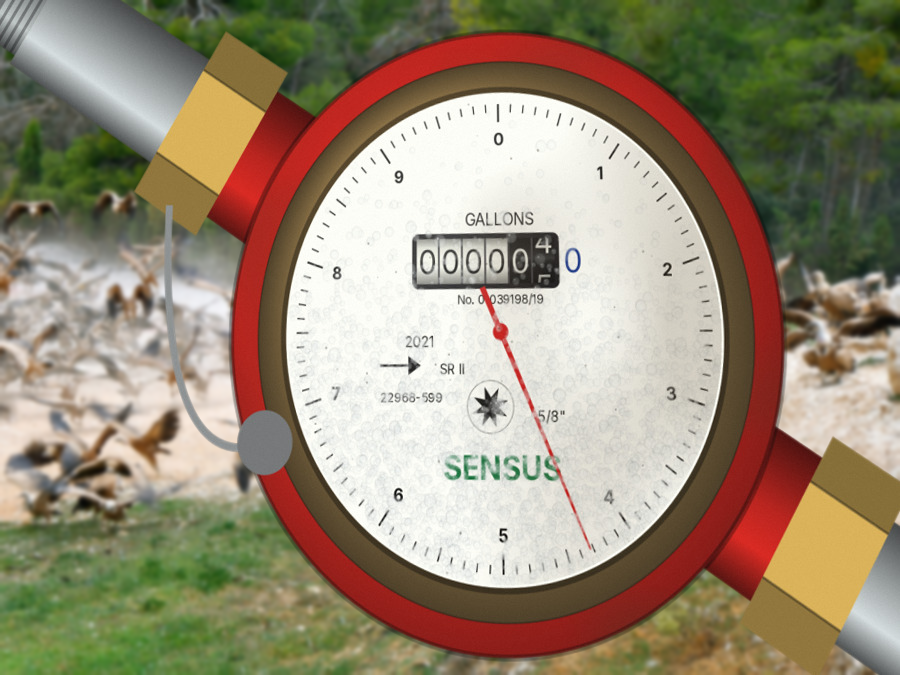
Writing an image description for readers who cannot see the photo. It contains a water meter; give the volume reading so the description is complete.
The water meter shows 44.3 gal
